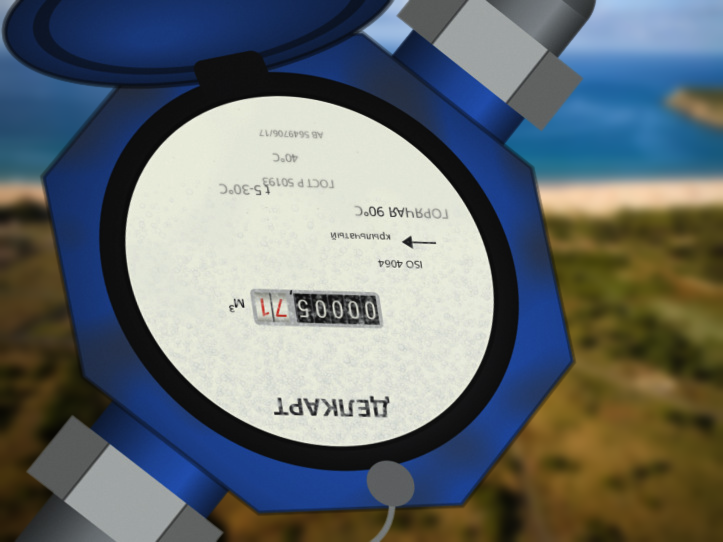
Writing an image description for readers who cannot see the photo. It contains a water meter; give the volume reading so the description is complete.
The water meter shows 5.71 m³
